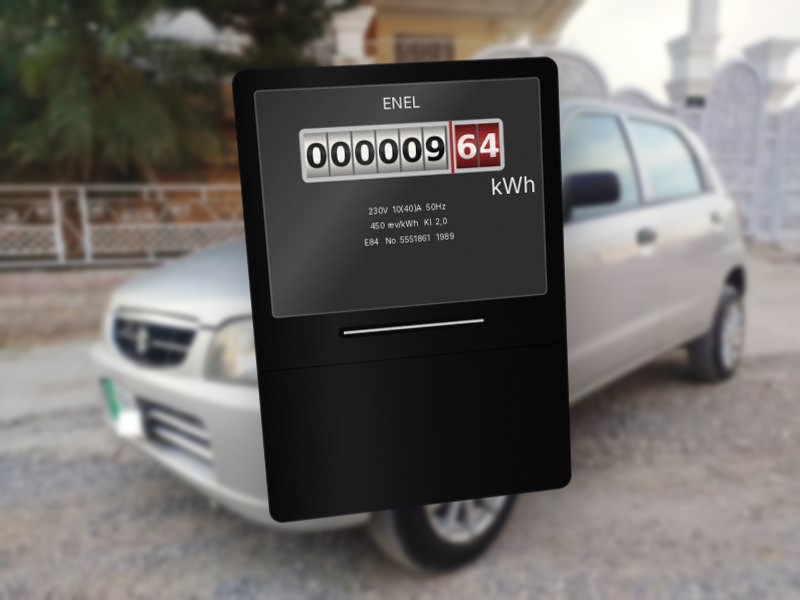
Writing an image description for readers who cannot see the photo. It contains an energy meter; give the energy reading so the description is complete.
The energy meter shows 9.64 kWh
